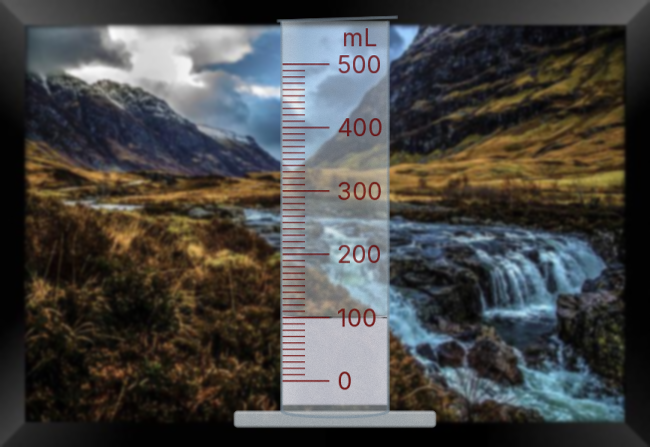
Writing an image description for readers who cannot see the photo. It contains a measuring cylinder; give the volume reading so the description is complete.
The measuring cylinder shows 100 mL
